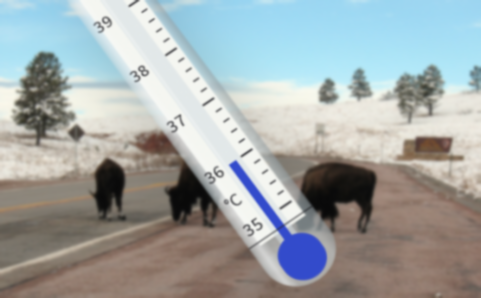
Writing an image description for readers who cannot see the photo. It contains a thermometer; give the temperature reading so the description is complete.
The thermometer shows 36 °C
